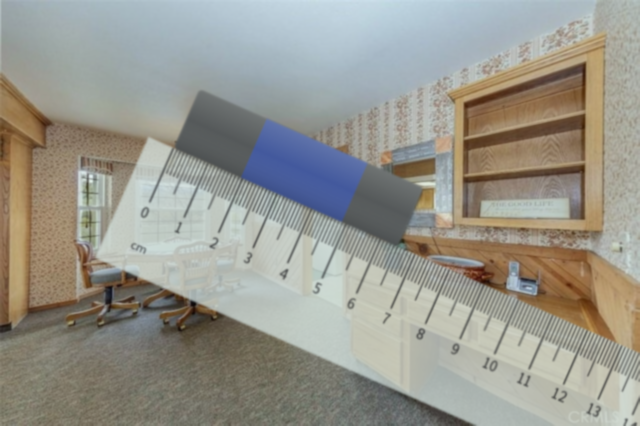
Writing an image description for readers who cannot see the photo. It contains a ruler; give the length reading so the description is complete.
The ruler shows 6.5 cm
